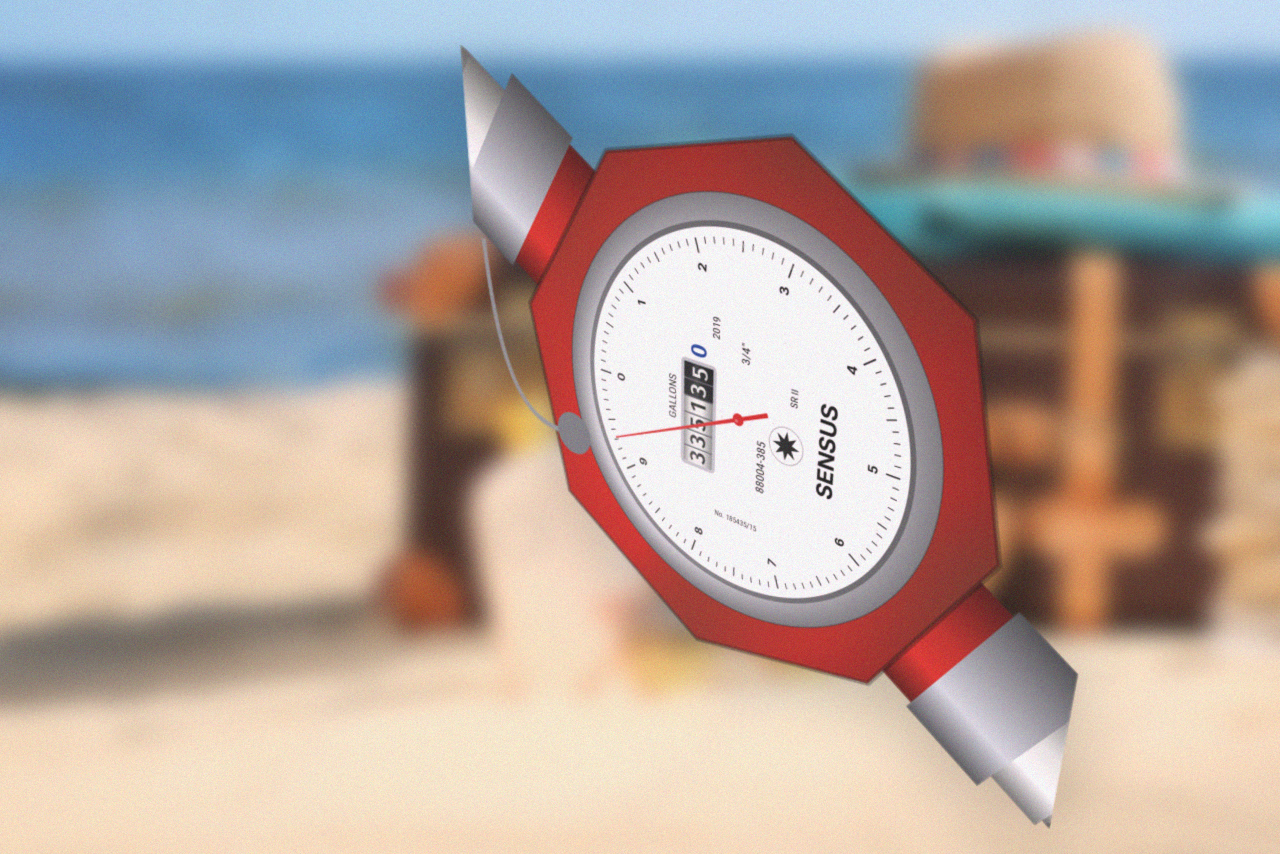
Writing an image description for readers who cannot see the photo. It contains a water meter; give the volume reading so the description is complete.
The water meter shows 3351349.3 gal
